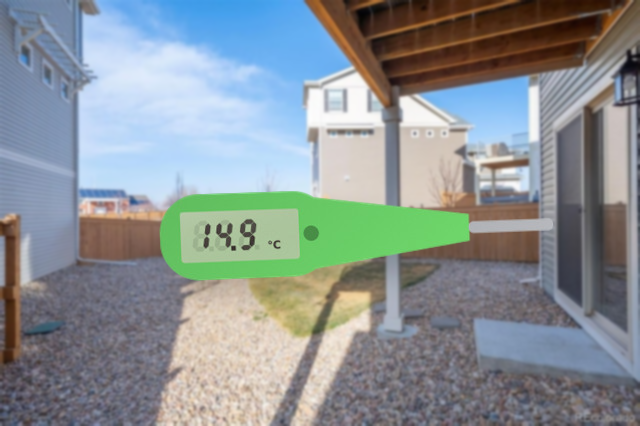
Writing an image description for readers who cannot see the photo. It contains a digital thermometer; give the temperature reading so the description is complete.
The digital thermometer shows 14.9 °C
